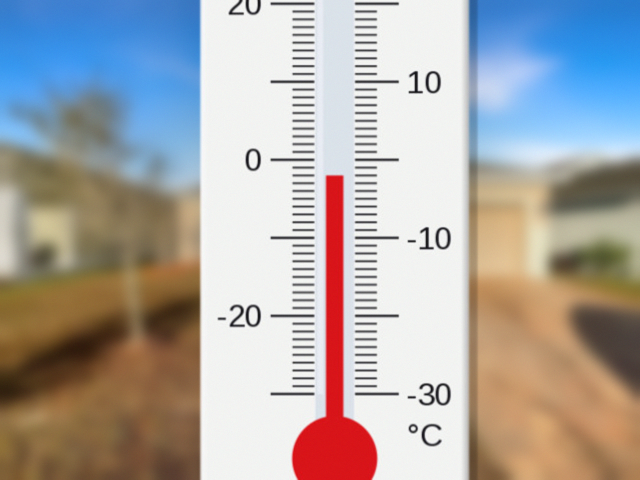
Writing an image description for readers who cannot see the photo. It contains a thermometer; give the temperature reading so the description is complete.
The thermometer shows -2 °C
